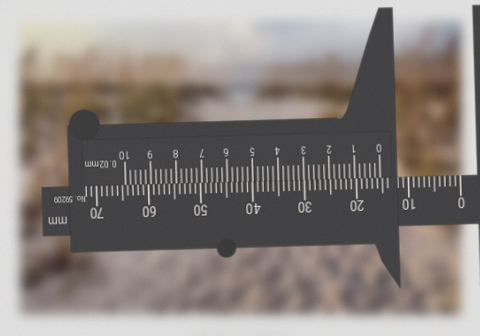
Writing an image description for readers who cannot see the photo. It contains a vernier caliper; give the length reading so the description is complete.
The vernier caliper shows 15.4 mm
